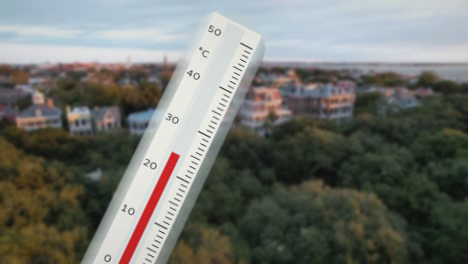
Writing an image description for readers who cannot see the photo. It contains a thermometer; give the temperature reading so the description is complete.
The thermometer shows 24 °C
